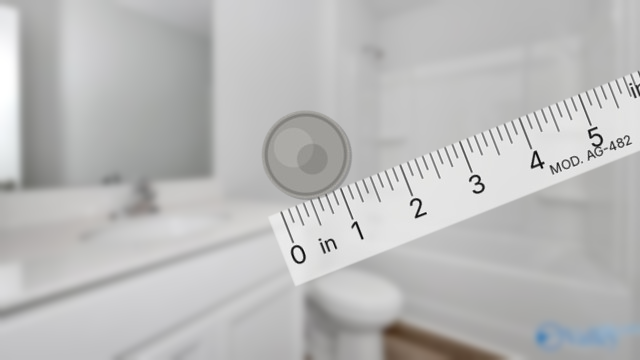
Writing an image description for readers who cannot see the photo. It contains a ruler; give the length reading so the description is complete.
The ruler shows 1.375 in
